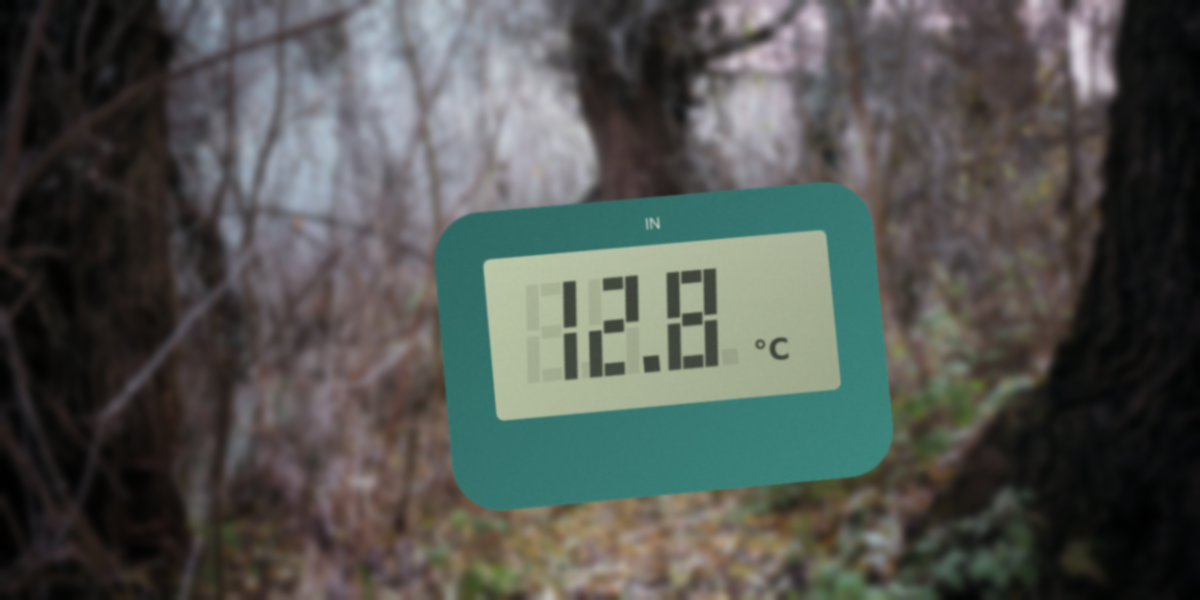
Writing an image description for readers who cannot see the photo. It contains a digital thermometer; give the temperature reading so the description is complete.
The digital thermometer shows 12.8 °C
